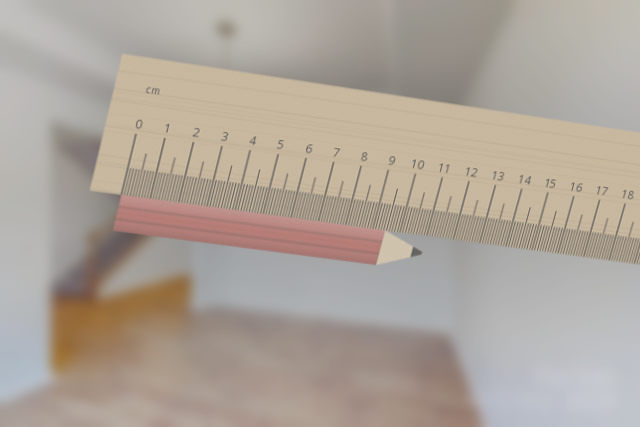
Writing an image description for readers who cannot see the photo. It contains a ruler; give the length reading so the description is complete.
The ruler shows 11 cm
